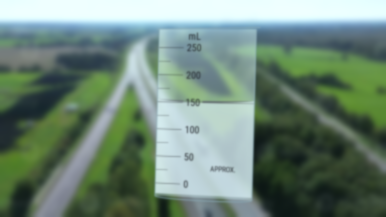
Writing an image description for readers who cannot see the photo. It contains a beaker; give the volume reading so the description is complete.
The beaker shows 150 mL
